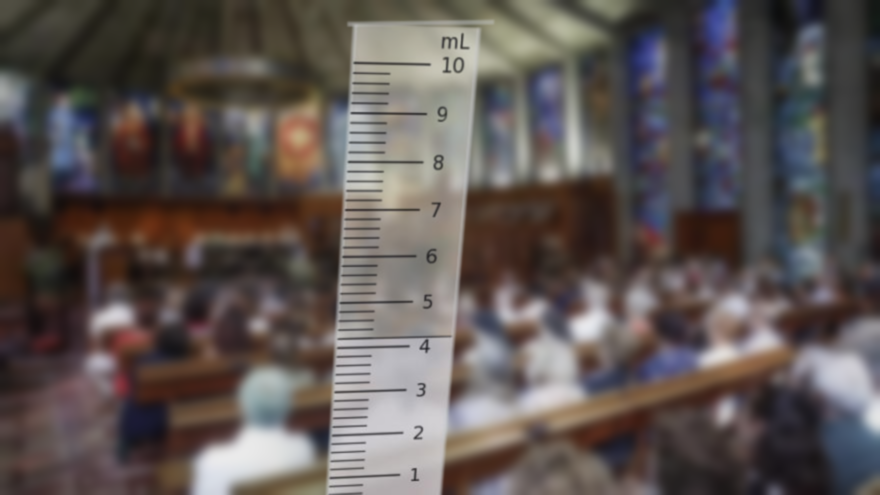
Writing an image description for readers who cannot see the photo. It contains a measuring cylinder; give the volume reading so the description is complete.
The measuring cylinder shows 4.2 mL
